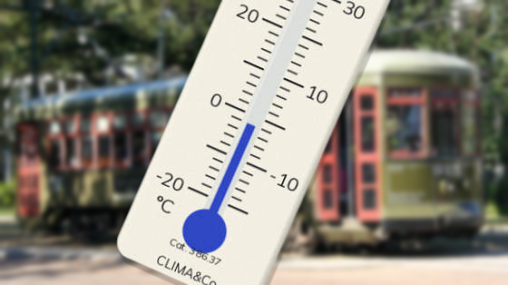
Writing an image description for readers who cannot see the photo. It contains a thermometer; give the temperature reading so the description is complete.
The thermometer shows -2 °C
